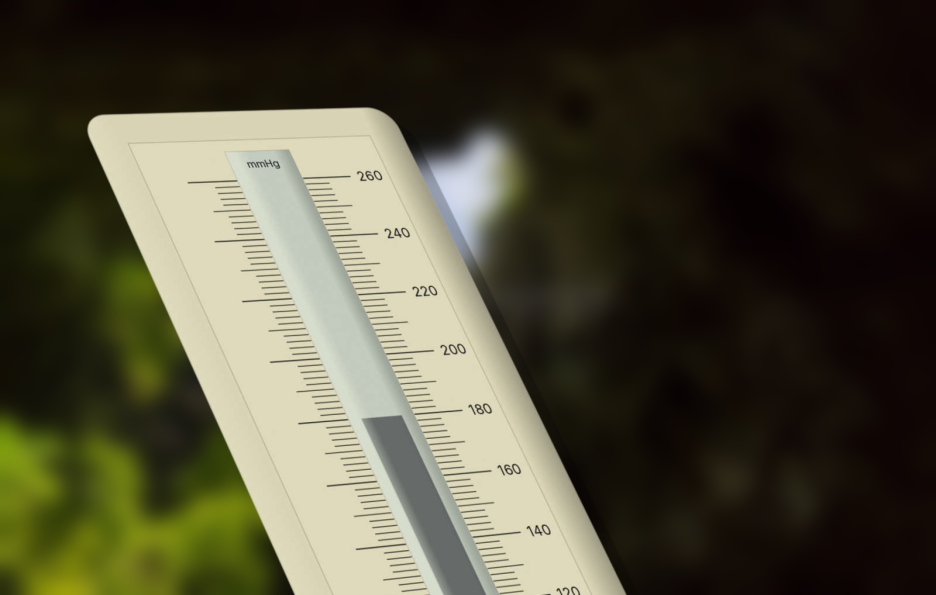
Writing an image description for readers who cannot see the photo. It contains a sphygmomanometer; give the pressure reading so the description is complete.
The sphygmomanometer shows 180 mmHg
